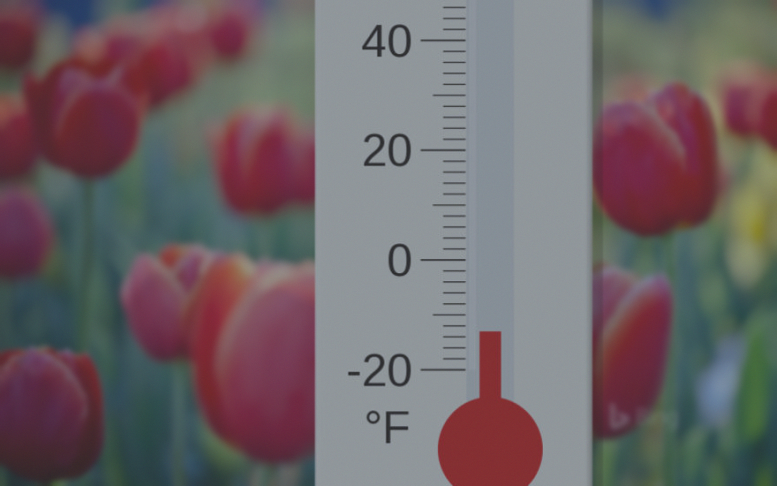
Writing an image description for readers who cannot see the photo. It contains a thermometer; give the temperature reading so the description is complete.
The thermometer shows -13 °F
